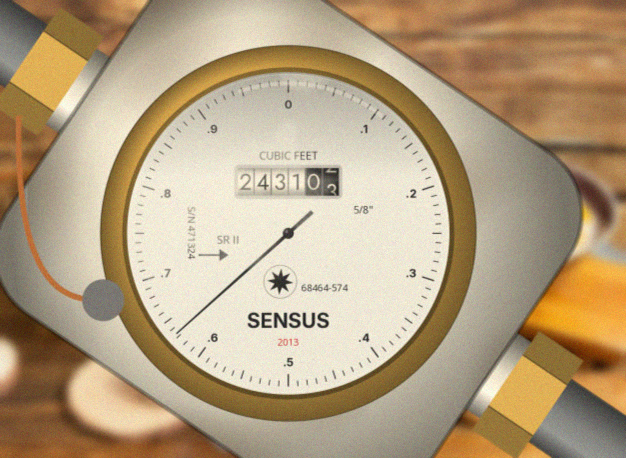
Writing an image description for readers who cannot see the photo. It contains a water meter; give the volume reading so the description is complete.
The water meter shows 243102.63 ft³
